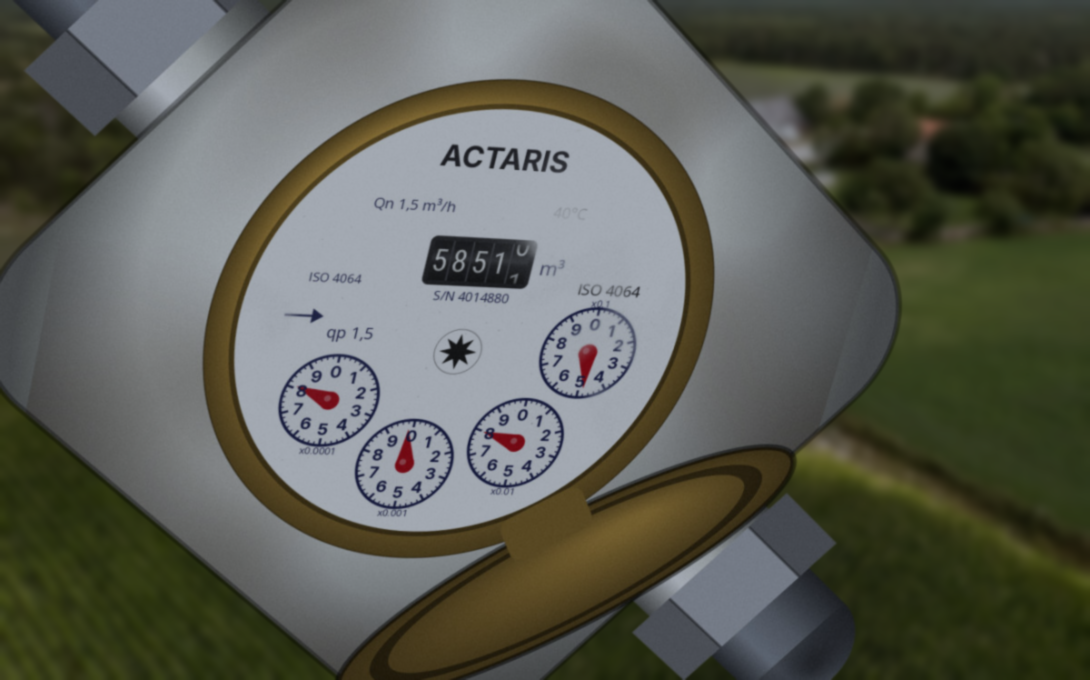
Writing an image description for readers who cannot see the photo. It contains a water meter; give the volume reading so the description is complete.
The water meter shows 58510.4798 m³
